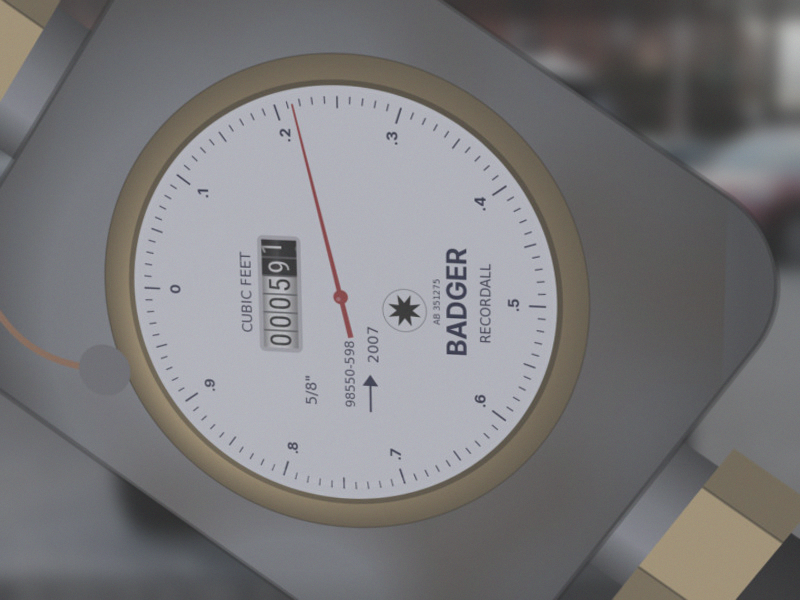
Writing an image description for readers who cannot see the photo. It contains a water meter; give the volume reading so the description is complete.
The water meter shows 591.21 ft³
